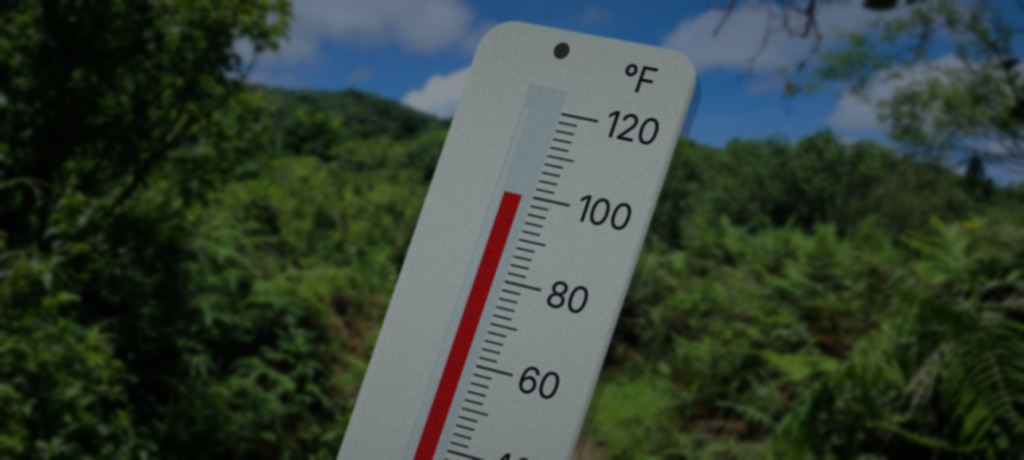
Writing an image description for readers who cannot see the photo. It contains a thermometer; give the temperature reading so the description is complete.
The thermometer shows 100 °F
